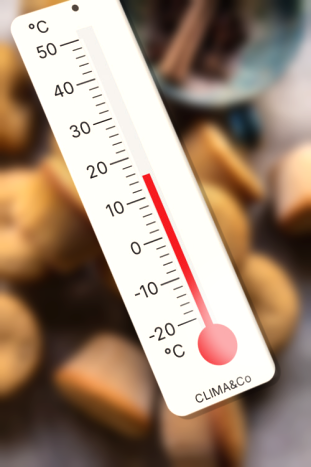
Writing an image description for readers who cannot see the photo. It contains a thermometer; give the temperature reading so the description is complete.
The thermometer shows 15 °C
